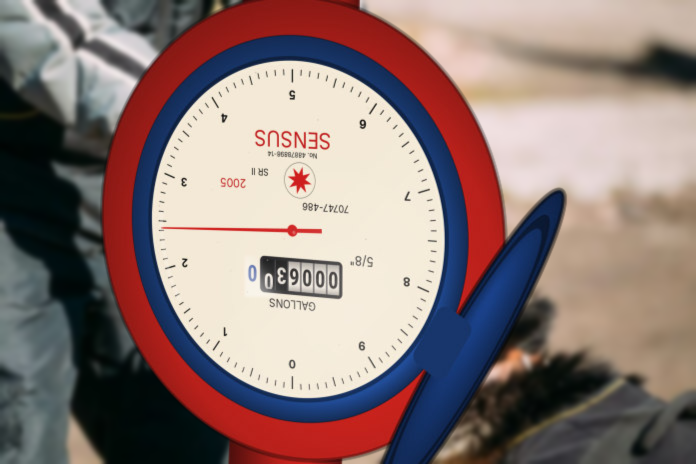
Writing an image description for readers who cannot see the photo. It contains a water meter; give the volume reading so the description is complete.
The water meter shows 6302.4 gal
